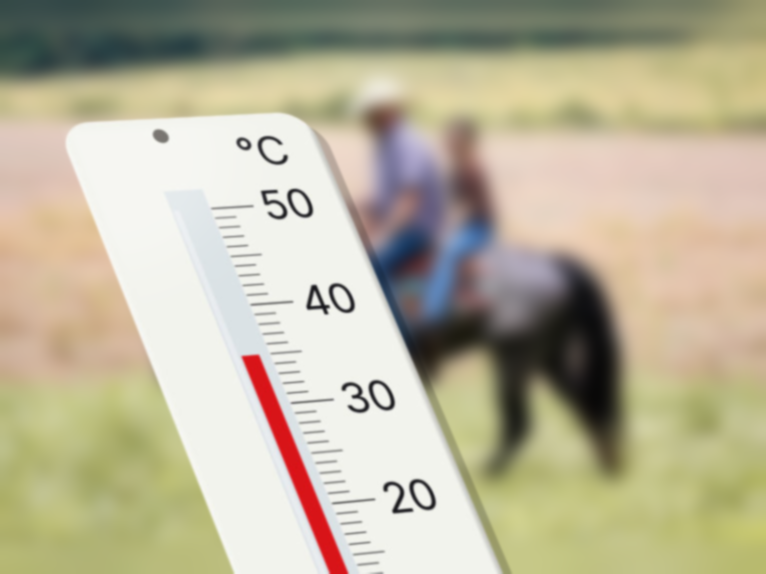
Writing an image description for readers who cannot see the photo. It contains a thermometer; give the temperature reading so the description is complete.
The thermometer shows 35 °C
